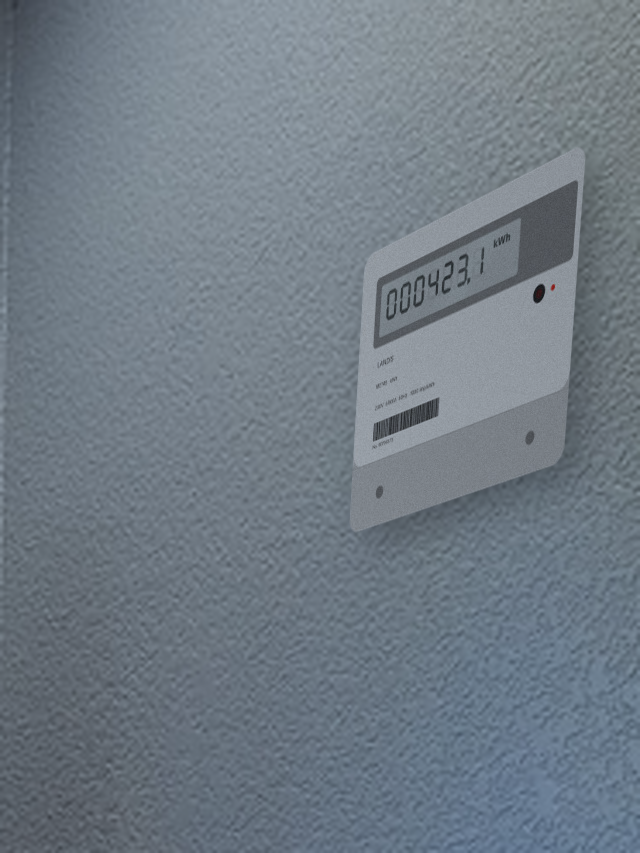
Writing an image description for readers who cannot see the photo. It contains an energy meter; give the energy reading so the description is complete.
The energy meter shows 423.1 kWh
